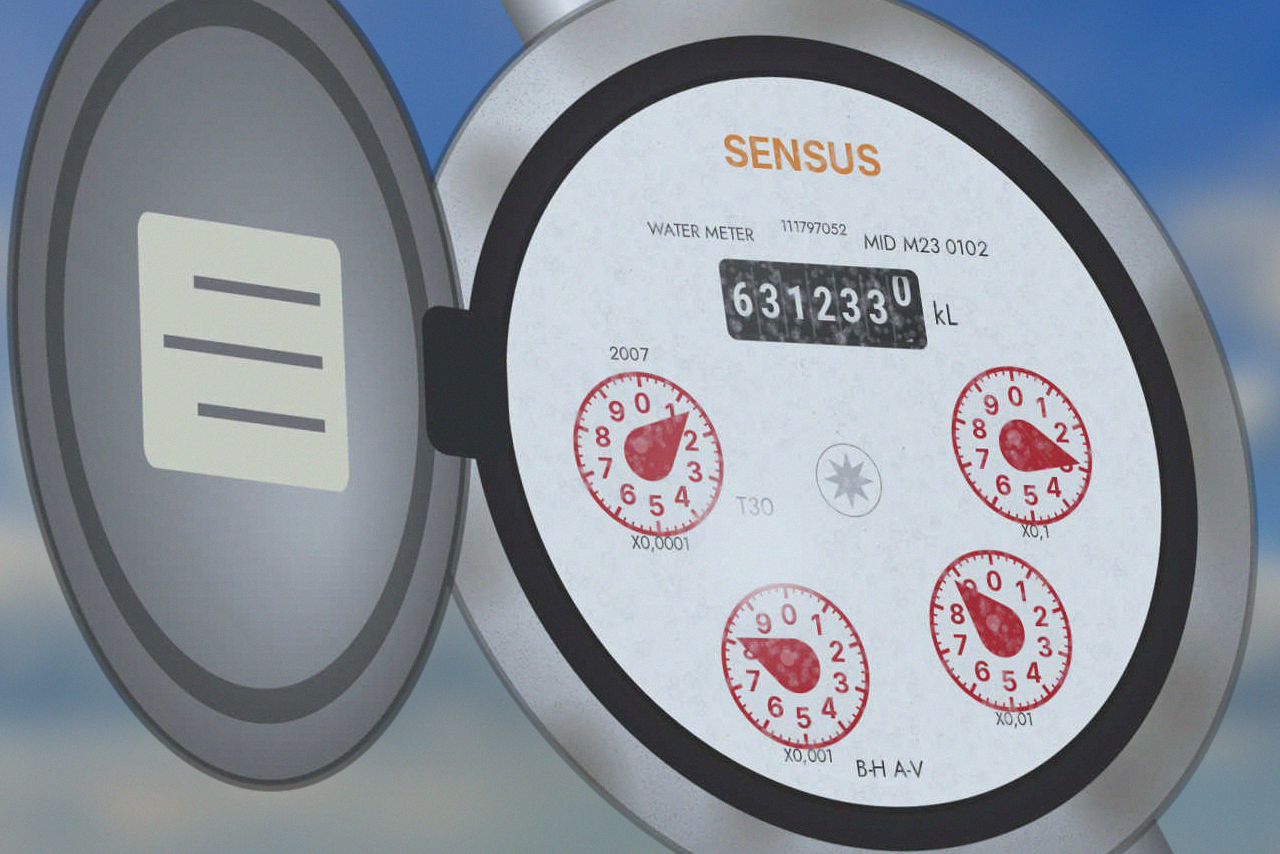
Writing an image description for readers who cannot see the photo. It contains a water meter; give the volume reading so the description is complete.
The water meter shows 6312330.2881 kL
